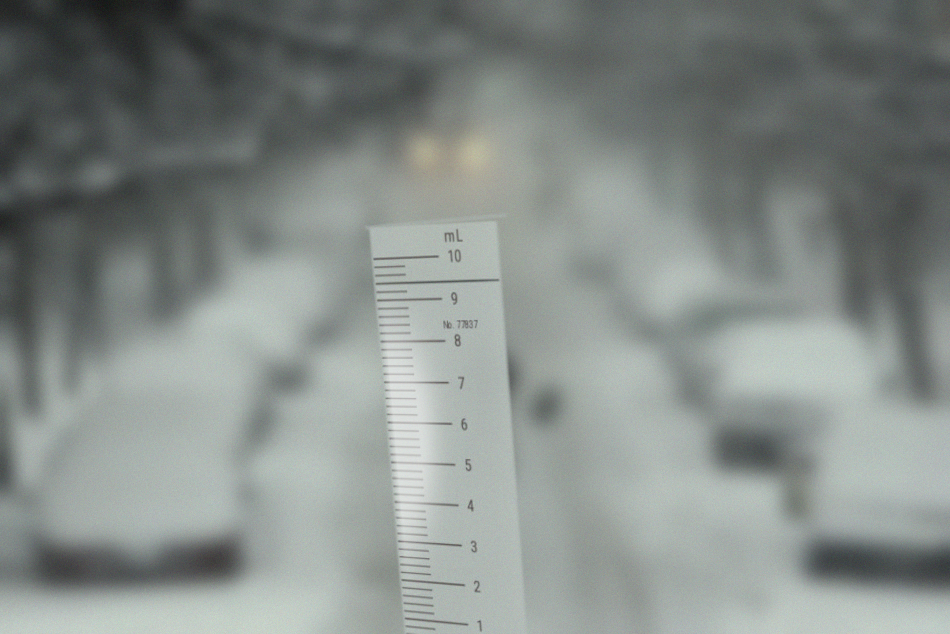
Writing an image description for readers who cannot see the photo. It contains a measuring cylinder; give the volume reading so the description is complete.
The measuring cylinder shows 9.4 mL
